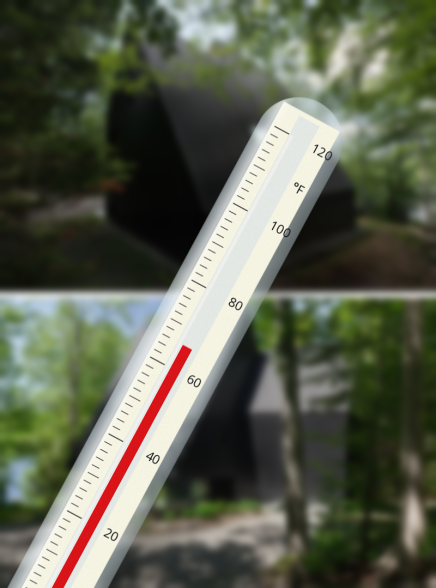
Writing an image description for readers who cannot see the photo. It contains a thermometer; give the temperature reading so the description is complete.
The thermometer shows 66 °F
